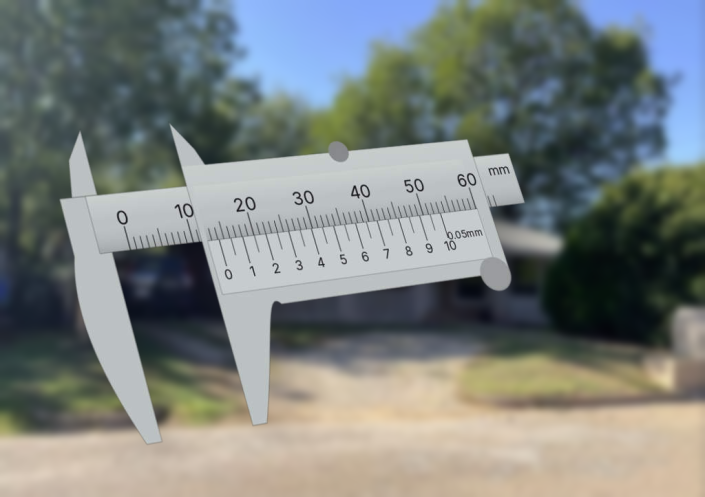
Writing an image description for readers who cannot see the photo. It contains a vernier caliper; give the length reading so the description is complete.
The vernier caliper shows 14.2 mm
